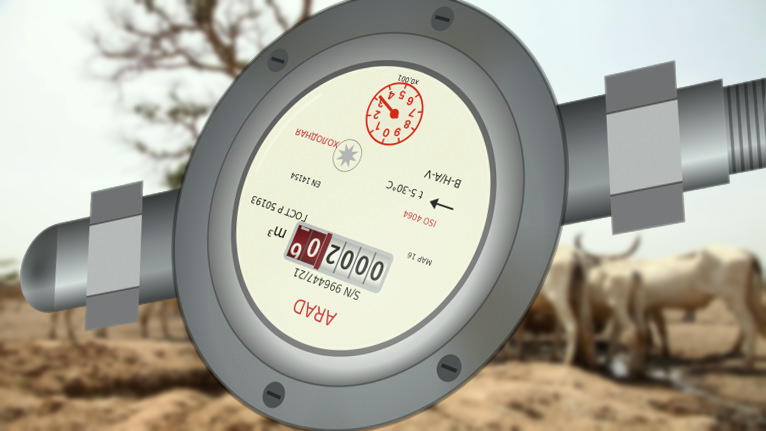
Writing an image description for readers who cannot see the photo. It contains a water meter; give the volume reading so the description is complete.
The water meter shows 2.063 m³
